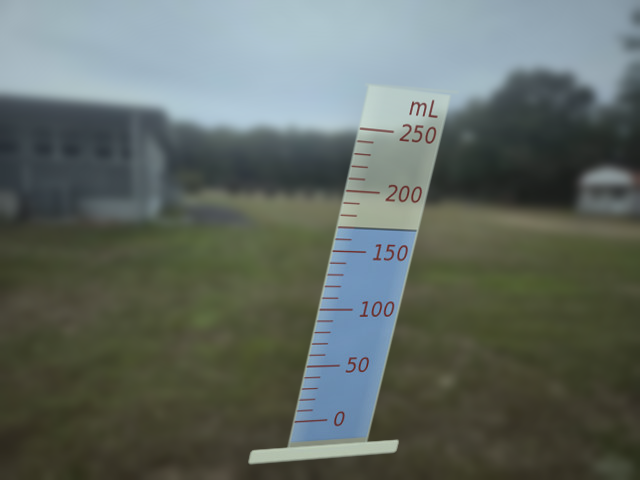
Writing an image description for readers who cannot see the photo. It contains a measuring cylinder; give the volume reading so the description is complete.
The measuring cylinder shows 170 mL
